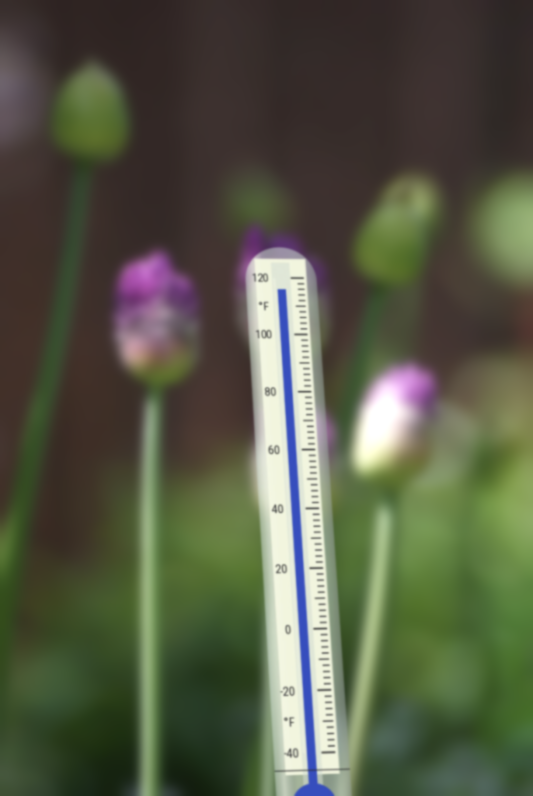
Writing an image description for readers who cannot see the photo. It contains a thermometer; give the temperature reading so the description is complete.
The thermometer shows 116 °F
